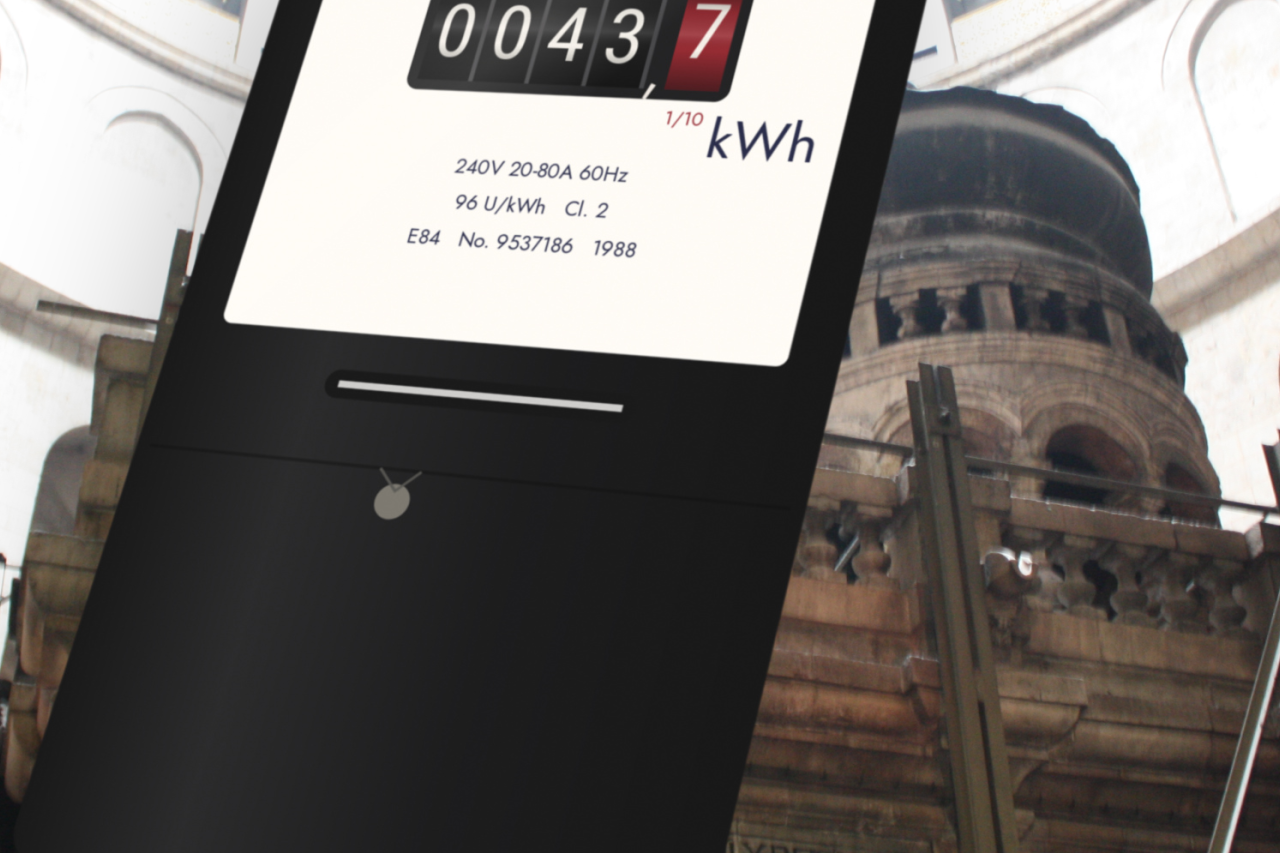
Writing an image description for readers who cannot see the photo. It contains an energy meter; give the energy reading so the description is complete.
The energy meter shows 43.7 kWh
